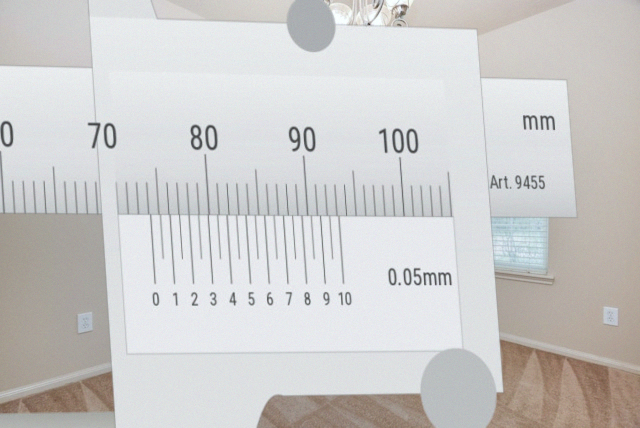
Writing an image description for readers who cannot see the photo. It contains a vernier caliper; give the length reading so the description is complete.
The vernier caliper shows 74.2 mm
